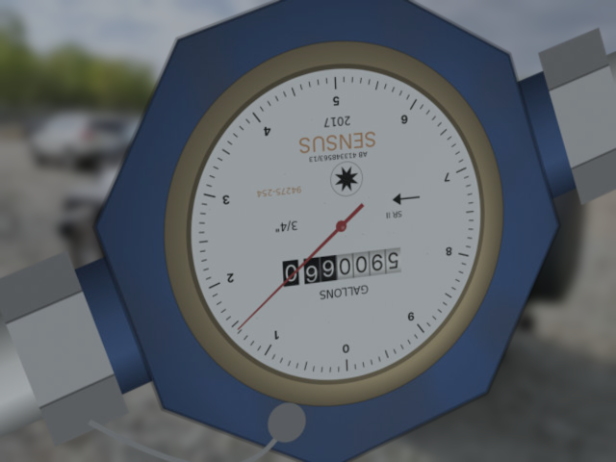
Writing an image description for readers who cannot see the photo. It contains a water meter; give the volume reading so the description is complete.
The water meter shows 5900661.4 gal
